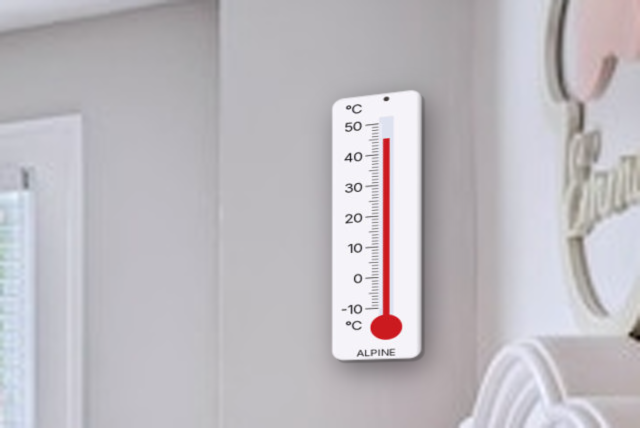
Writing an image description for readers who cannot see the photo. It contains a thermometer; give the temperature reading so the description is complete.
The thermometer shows 45 °C
